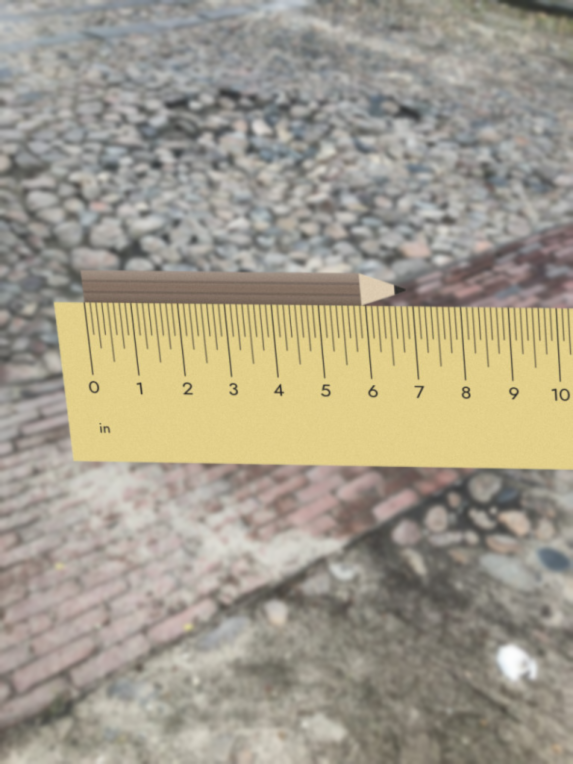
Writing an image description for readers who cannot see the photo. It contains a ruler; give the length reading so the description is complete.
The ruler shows 6.875 in
